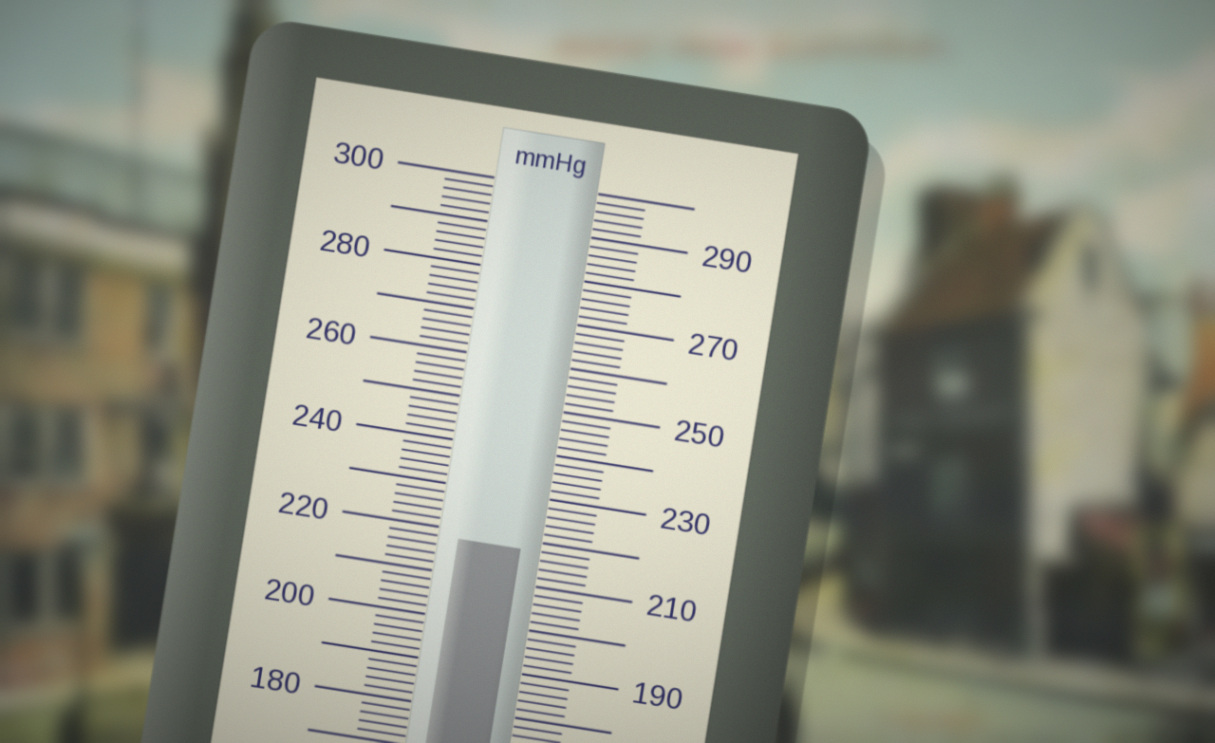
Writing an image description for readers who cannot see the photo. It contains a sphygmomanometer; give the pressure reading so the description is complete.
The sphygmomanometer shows 218 mmHg
